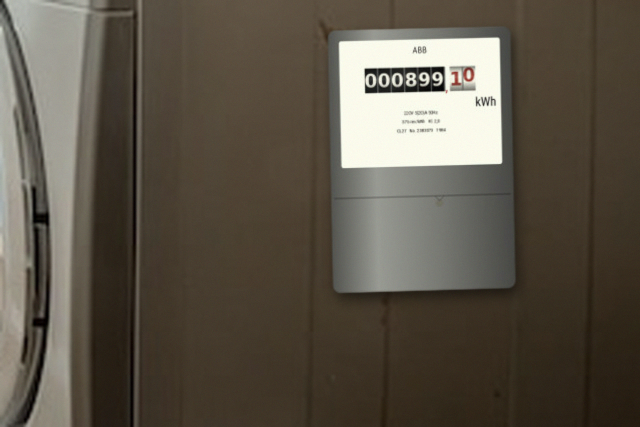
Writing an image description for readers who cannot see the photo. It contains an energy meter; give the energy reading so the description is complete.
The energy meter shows 899.10 kWh
